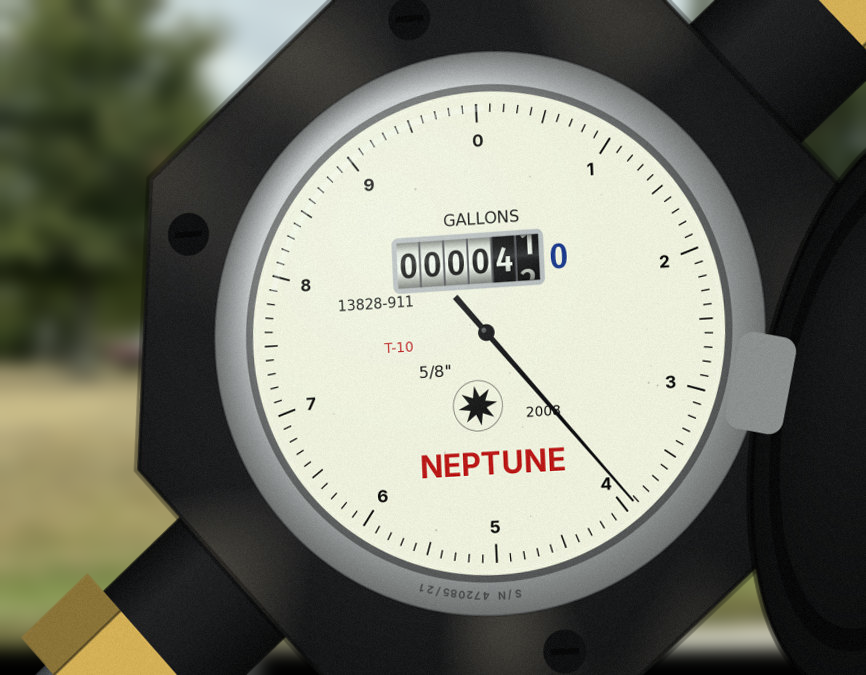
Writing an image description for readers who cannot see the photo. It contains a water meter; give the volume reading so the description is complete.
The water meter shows 413.9 gal
